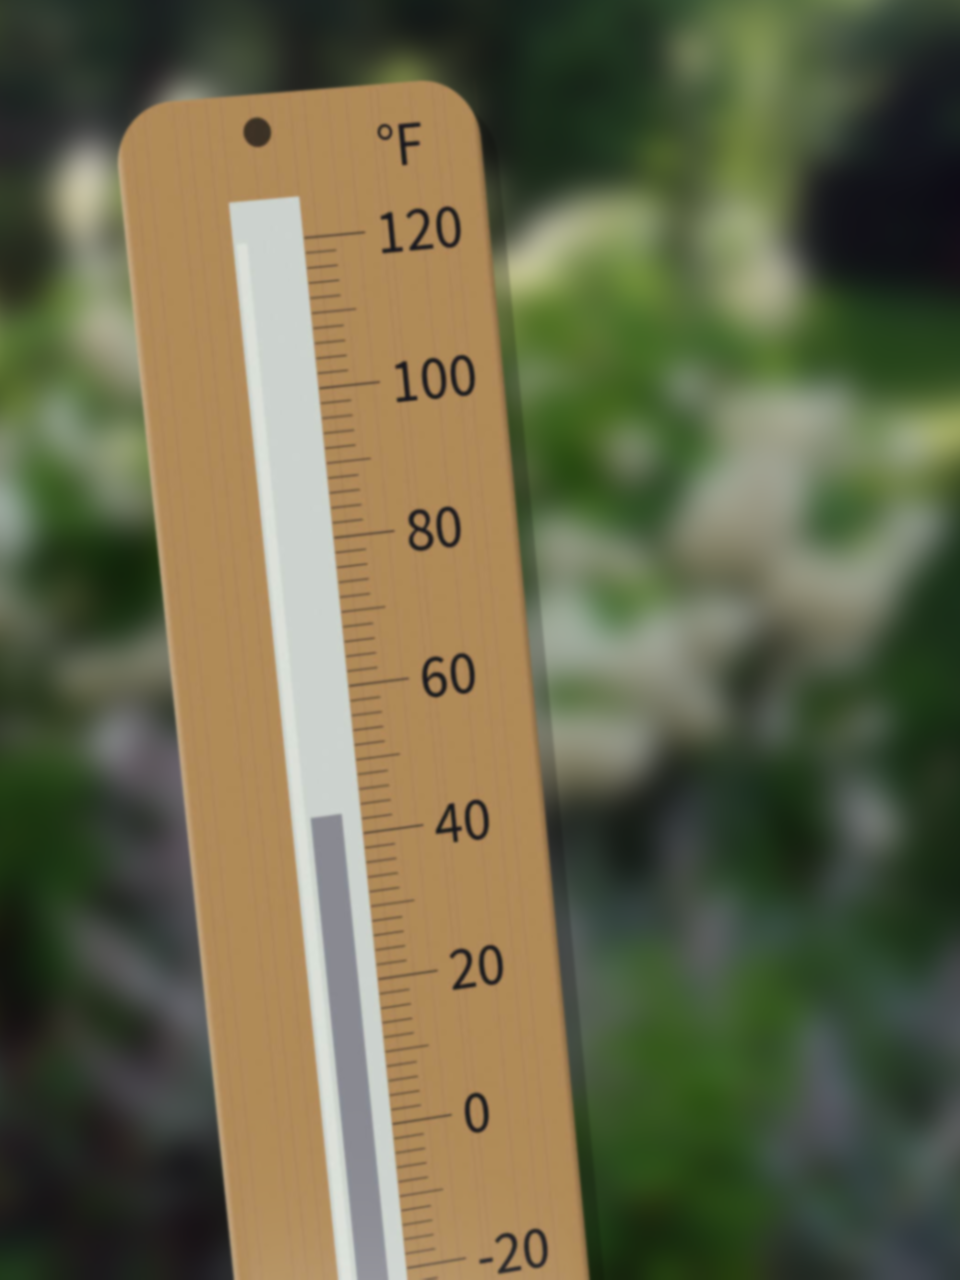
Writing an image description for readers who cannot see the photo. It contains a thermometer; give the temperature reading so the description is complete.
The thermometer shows 43 °F
